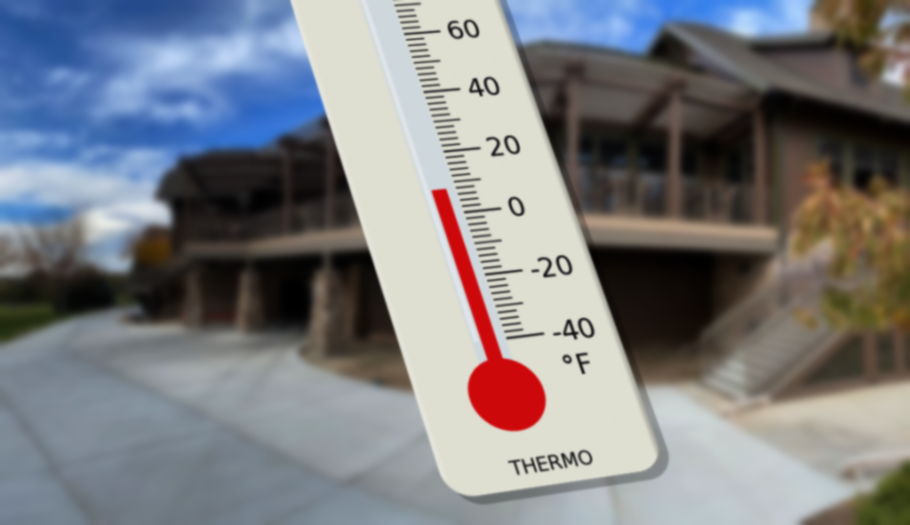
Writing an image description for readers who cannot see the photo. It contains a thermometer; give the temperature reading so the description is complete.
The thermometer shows 8 °F
